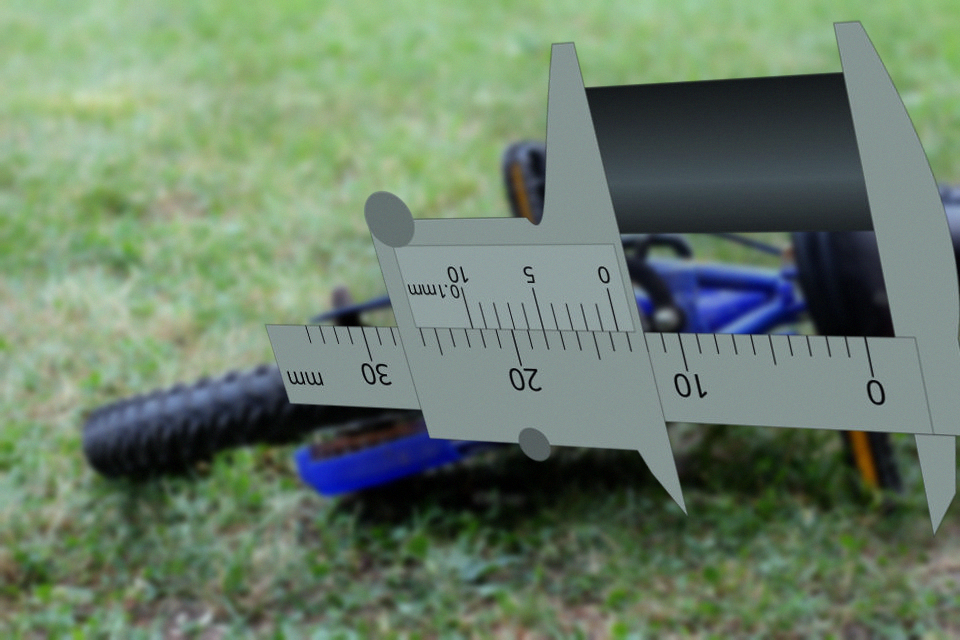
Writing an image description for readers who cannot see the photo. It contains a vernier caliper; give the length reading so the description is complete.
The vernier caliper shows 13.5 mm
